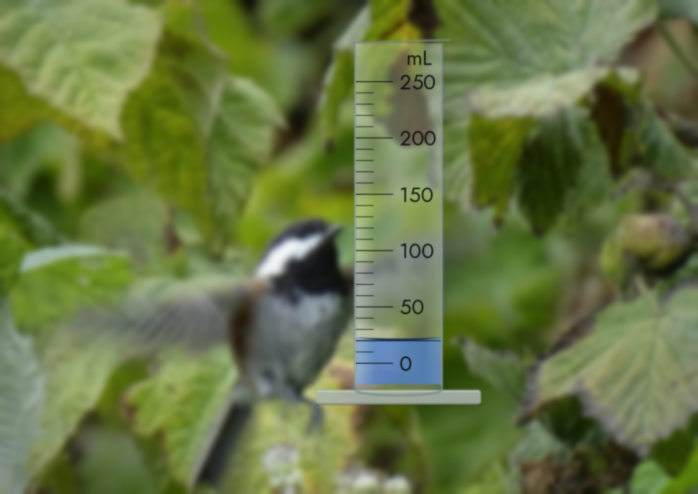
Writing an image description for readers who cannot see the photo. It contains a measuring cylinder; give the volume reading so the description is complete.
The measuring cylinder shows 20 mL
